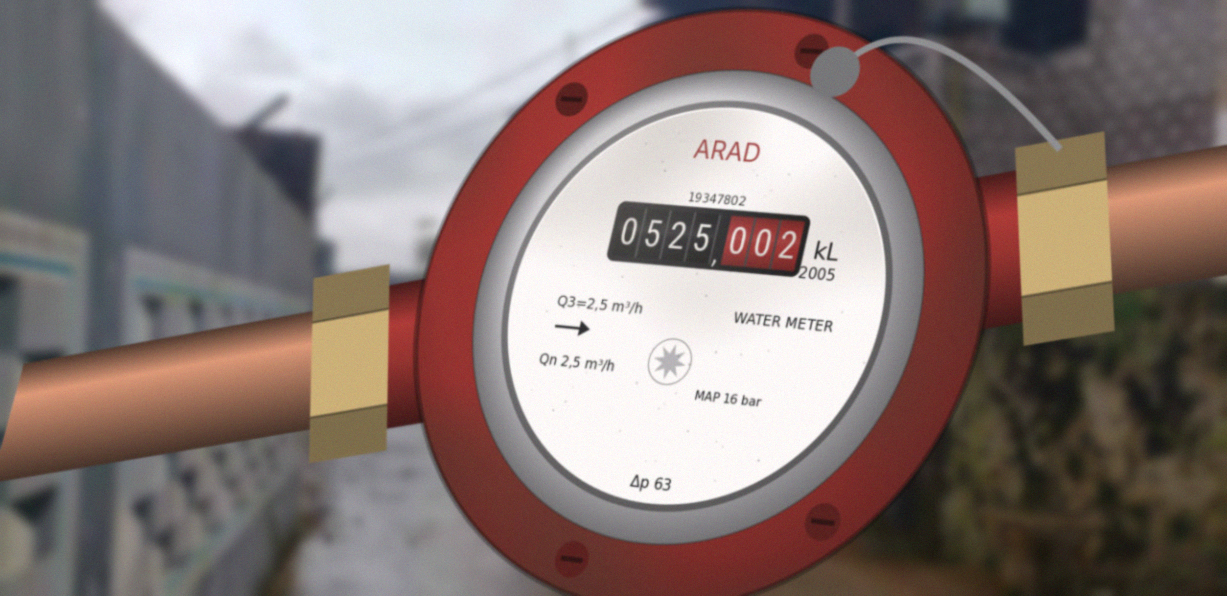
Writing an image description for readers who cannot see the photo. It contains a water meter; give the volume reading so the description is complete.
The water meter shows 525.002 kL
